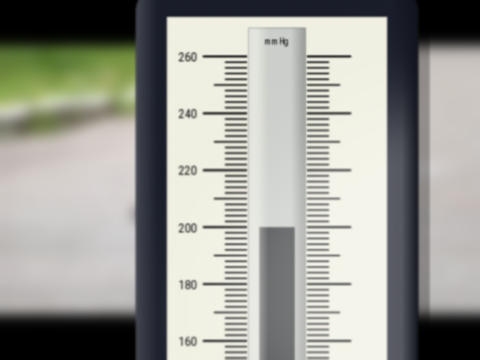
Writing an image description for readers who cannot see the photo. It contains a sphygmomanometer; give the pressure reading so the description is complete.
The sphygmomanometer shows 200 mmHg
